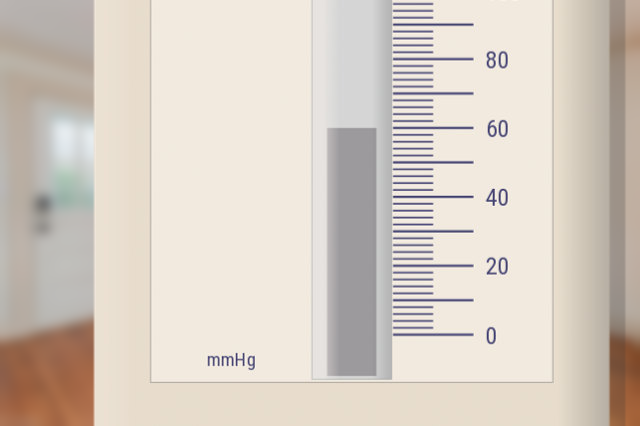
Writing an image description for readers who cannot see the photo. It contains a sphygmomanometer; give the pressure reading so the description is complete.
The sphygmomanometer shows 60 mmHg
